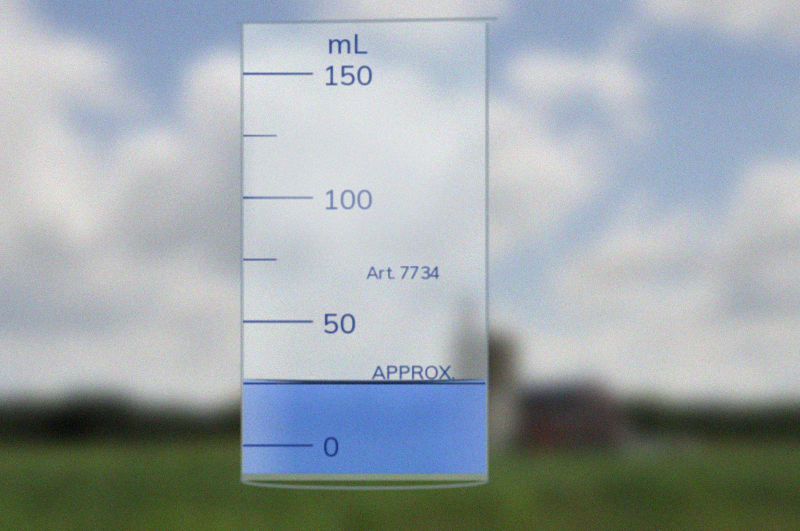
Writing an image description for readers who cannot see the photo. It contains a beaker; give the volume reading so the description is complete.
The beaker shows 25 mL
